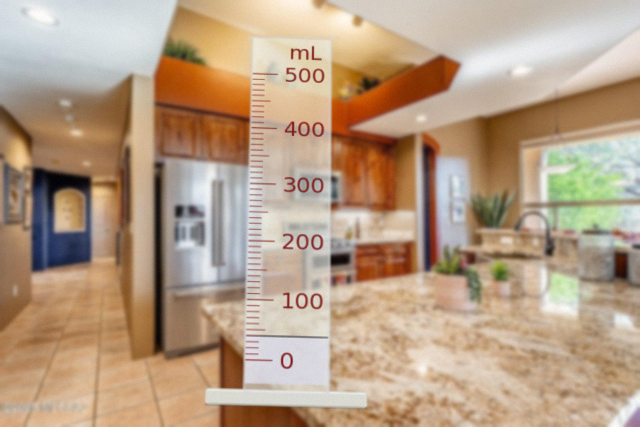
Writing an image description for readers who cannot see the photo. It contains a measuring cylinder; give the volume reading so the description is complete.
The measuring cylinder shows 40 mL
